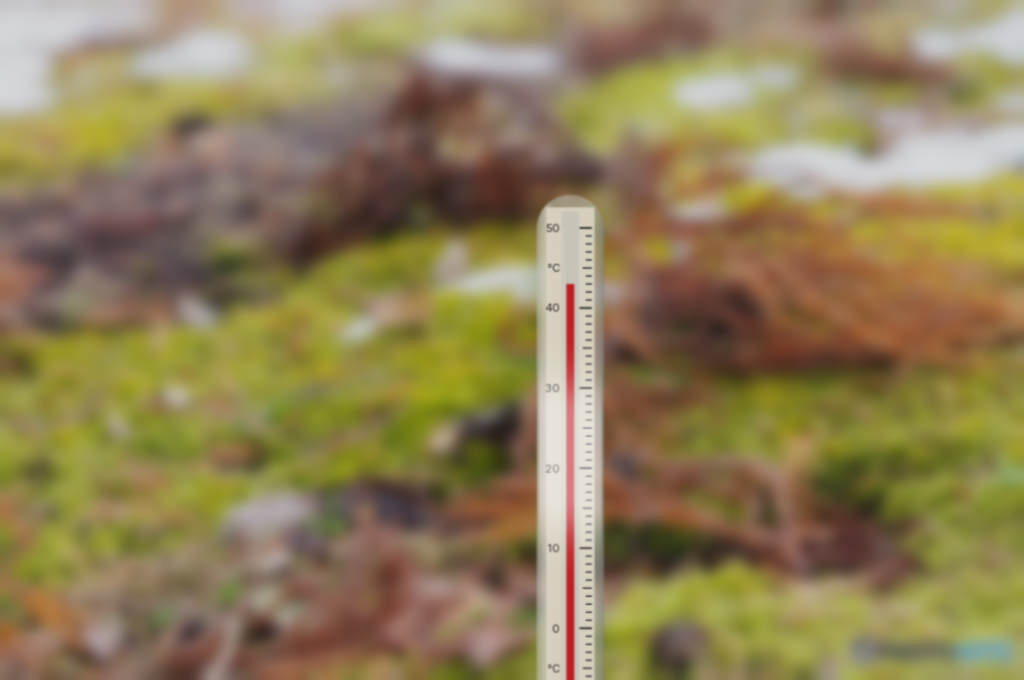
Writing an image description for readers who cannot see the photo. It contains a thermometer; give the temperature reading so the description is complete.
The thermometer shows 43 °C
